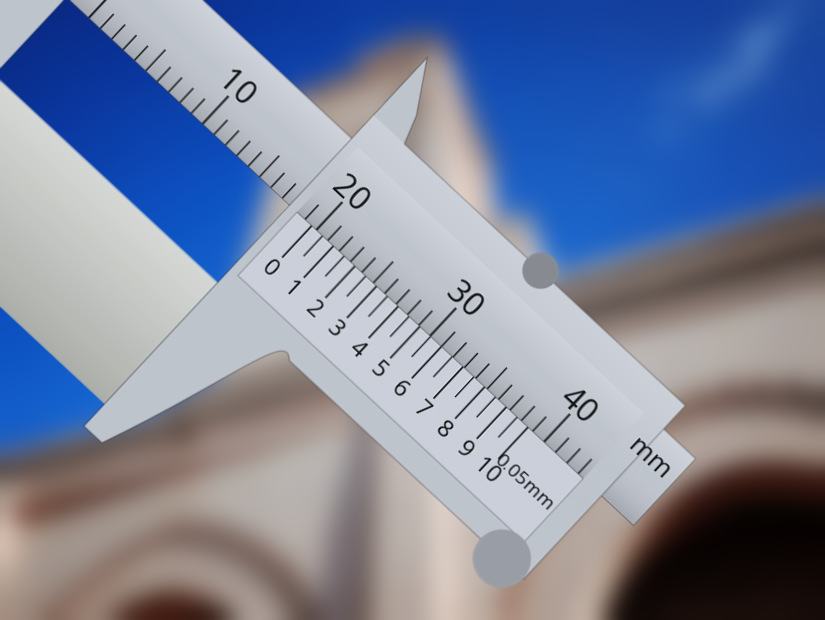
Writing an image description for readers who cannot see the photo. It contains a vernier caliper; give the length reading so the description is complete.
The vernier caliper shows 19.6 mm
